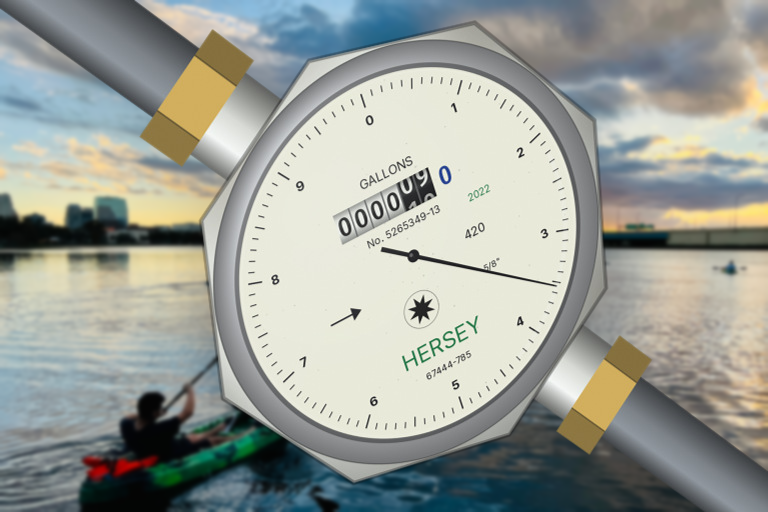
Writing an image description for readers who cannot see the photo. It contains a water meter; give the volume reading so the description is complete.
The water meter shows 93.5 gal
